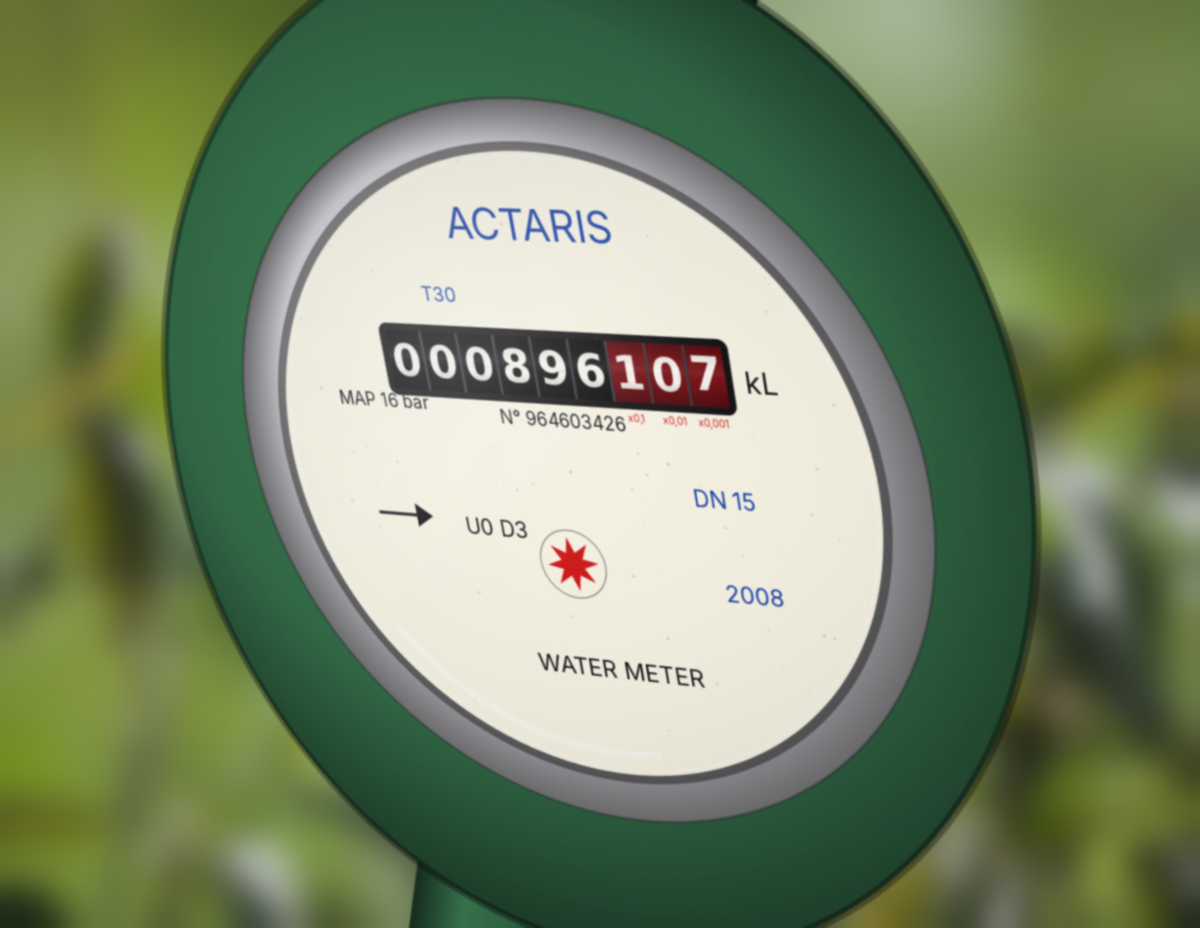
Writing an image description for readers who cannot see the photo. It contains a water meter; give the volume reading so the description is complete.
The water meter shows 896.107 kL
